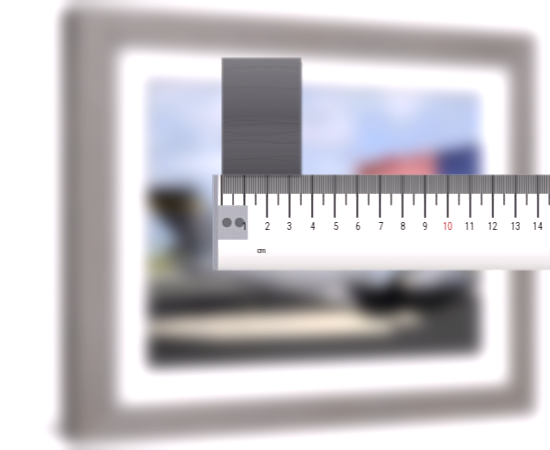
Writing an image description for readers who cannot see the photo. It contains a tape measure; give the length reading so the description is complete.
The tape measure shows 3.5 cm
